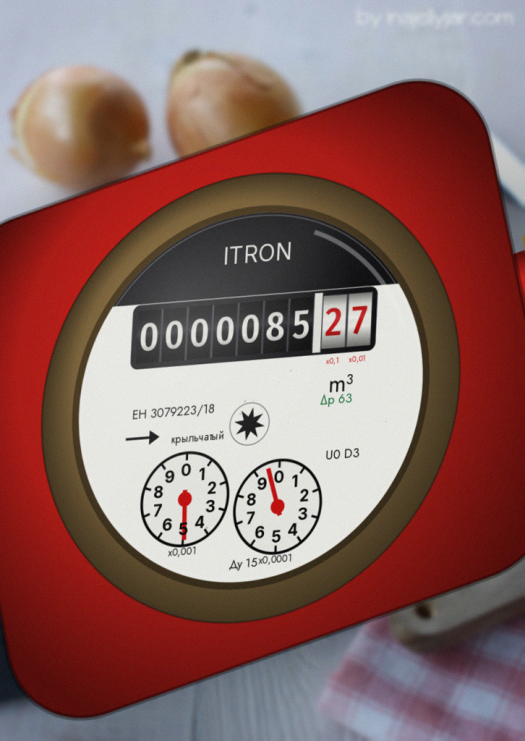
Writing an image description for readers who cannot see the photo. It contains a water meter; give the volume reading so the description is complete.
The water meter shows 85.2749 m³
